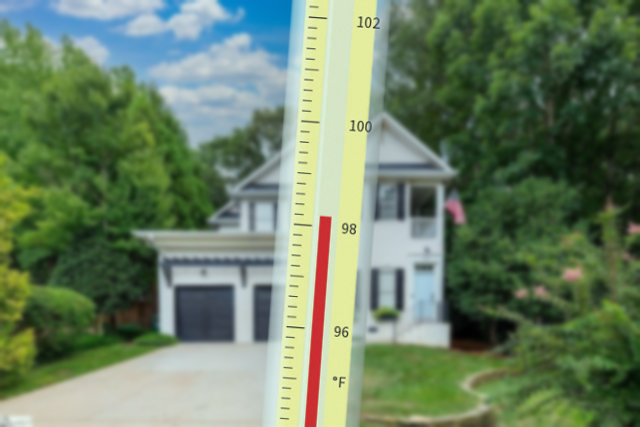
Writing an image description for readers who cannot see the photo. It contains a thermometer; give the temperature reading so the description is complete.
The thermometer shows 98.2 °F
